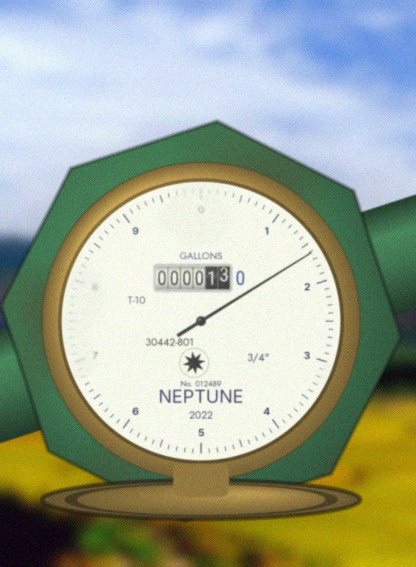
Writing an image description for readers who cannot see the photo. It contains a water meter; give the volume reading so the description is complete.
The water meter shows 131.6 gal
